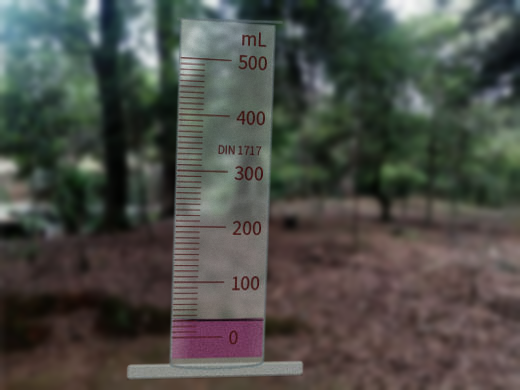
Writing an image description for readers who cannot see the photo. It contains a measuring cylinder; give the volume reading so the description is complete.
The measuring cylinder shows 30 mL
